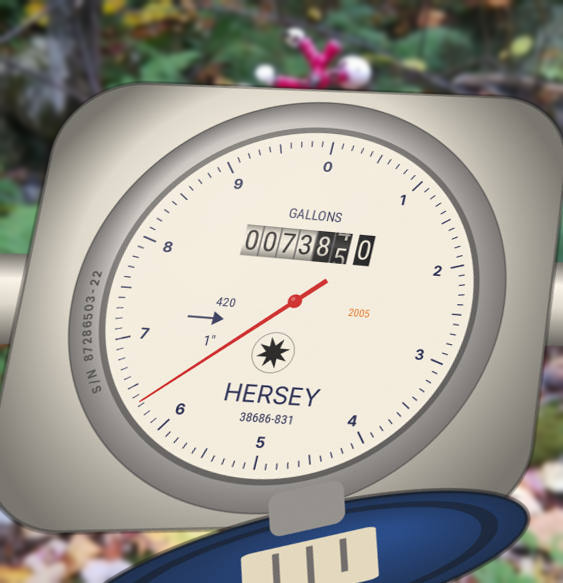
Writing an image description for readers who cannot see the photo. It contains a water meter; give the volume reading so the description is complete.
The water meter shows 73846.3 gal
